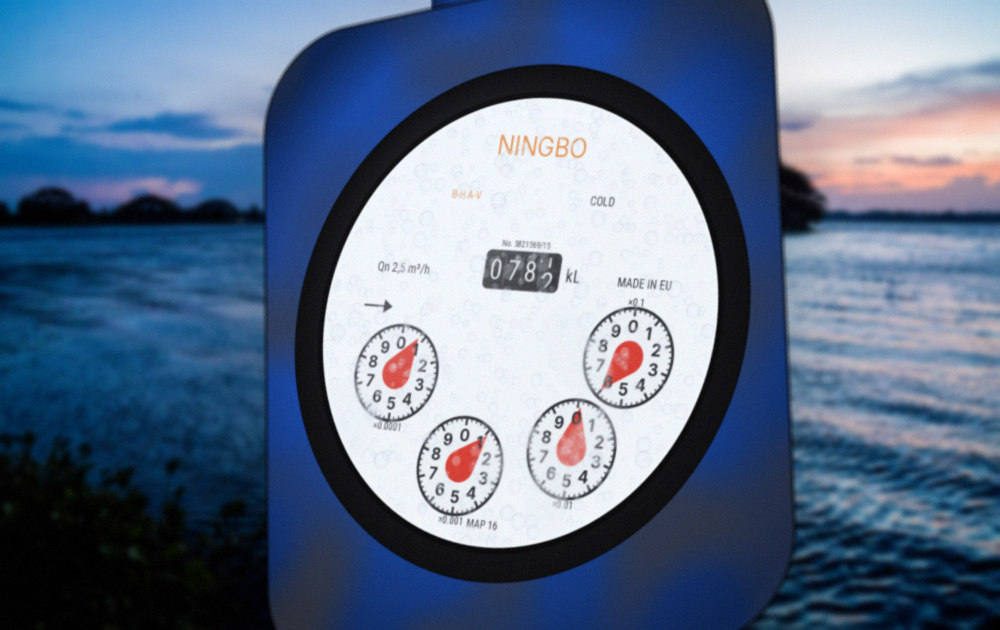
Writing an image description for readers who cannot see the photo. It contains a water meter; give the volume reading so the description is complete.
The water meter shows 781.6010 kL
